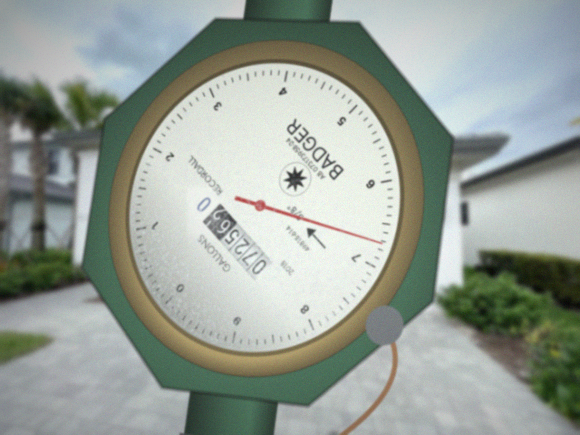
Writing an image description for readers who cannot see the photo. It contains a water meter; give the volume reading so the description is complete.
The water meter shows 725616.7 gal
